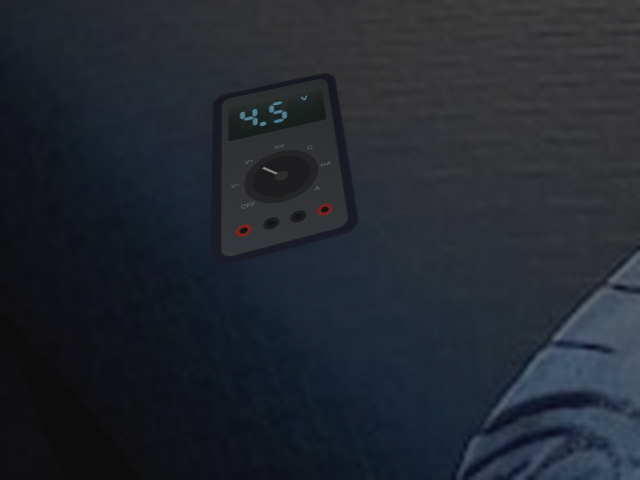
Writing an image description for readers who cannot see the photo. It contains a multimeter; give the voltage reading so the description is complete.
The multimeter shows 4.5 V
